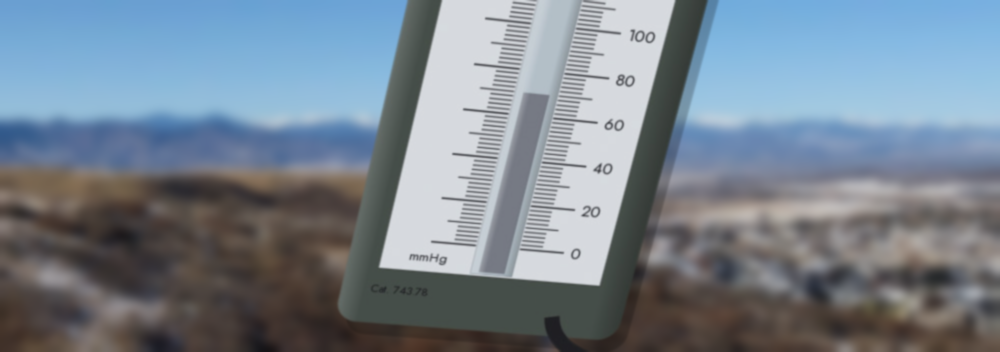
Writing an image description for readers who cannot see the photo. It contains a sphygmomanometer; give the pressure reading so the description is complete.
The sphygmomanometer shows 70 mmHg
